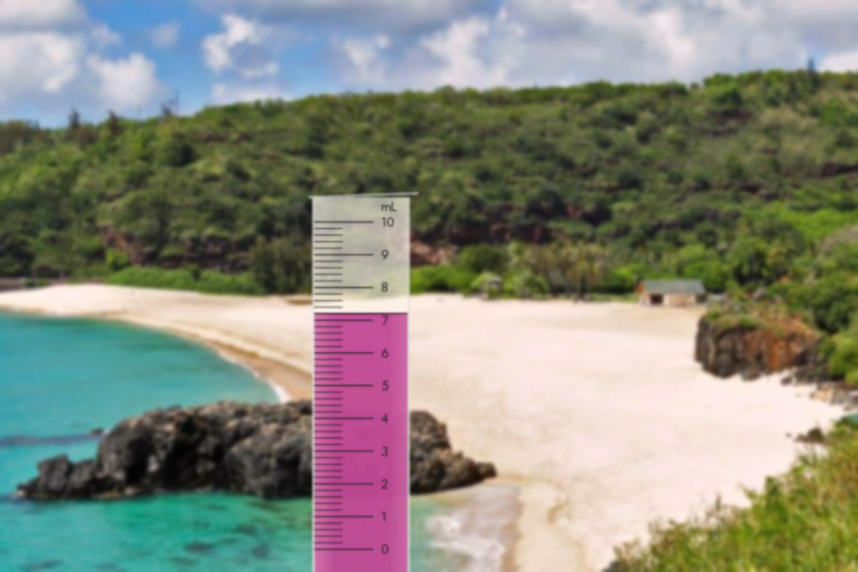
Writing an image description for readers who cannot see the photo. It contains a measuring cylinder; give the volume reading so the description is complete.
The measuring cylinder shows 7.2 mL
